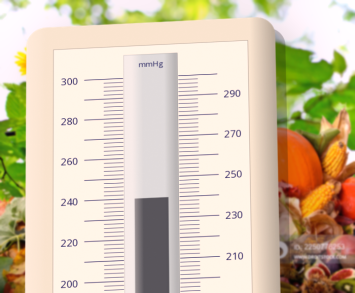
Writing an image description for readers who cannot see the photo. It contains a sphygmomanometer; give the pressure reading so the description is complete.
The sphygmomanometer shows 240 mmHg
